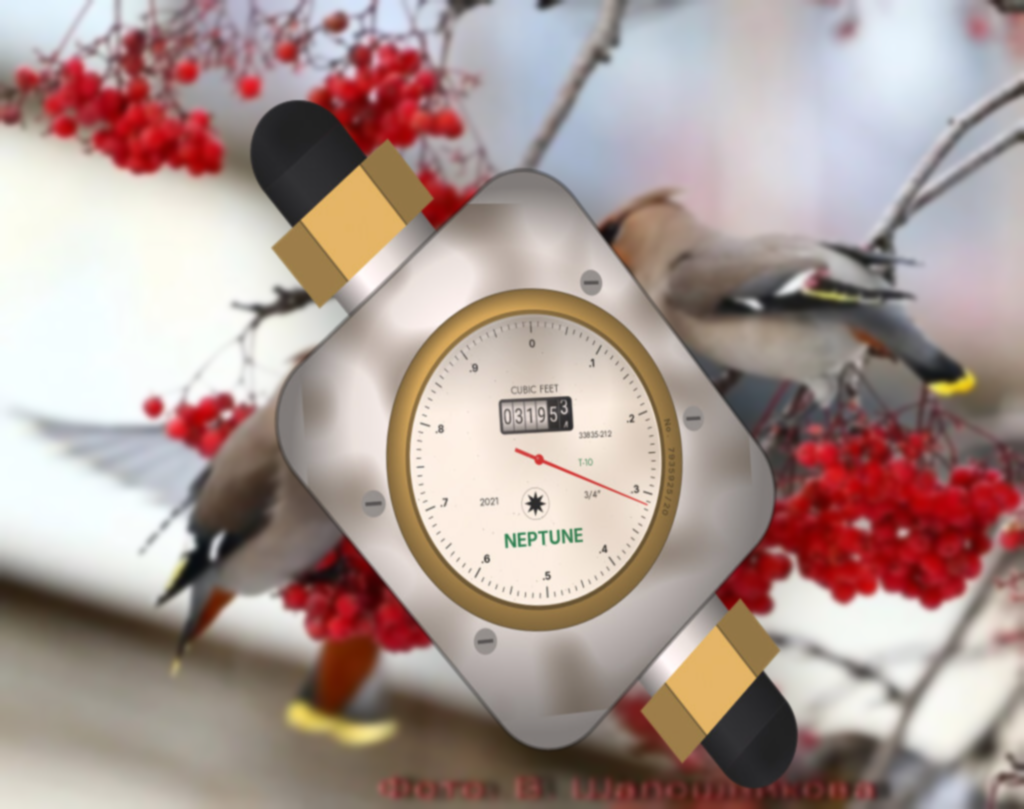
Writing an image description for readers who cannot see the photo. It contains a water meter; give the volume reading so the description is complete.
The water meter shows 31953.31 ft³
